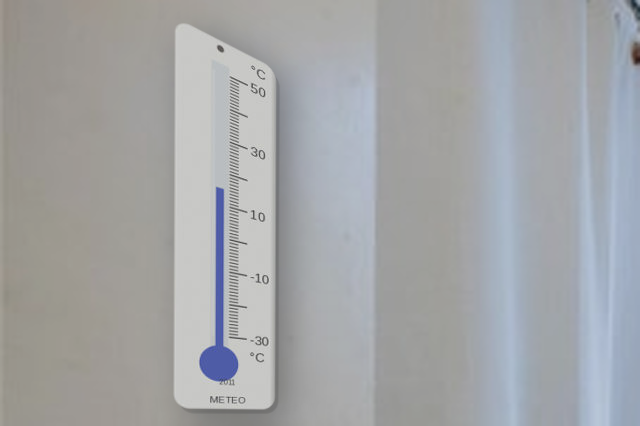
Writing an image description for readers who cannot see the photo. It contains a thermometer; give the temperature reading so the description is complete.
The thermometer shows 15 °C
